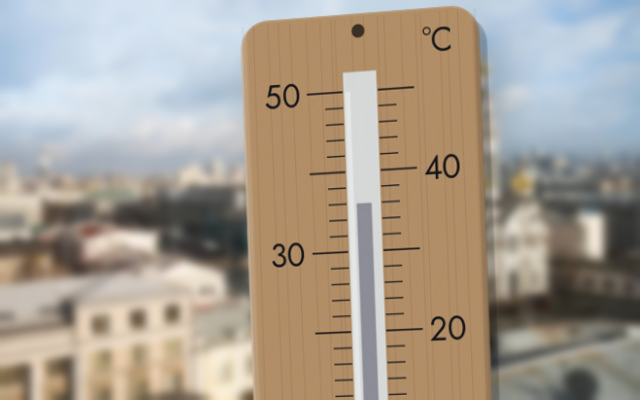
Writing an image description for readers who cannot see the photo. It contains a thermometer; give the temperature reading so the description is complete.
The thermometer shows 36 °C
